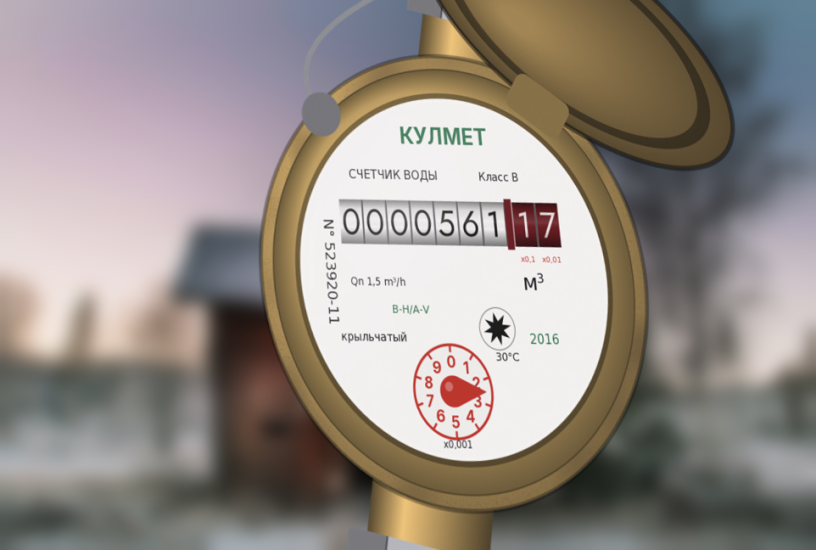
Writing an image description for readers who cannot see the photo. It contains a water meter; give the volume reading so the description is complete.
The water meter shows 561.172 m³
